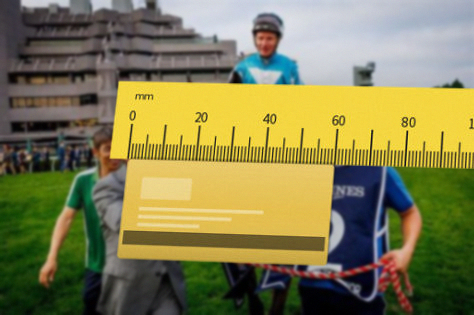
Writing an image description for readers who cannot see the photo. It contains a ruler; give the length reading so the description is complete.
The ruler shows 60 mm
